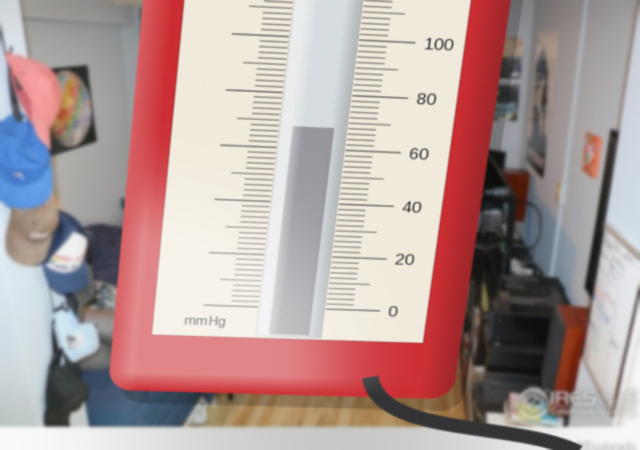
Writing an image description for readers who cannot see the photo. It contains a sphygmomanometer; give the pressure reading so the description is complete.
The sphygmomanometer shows 68 mmHg
